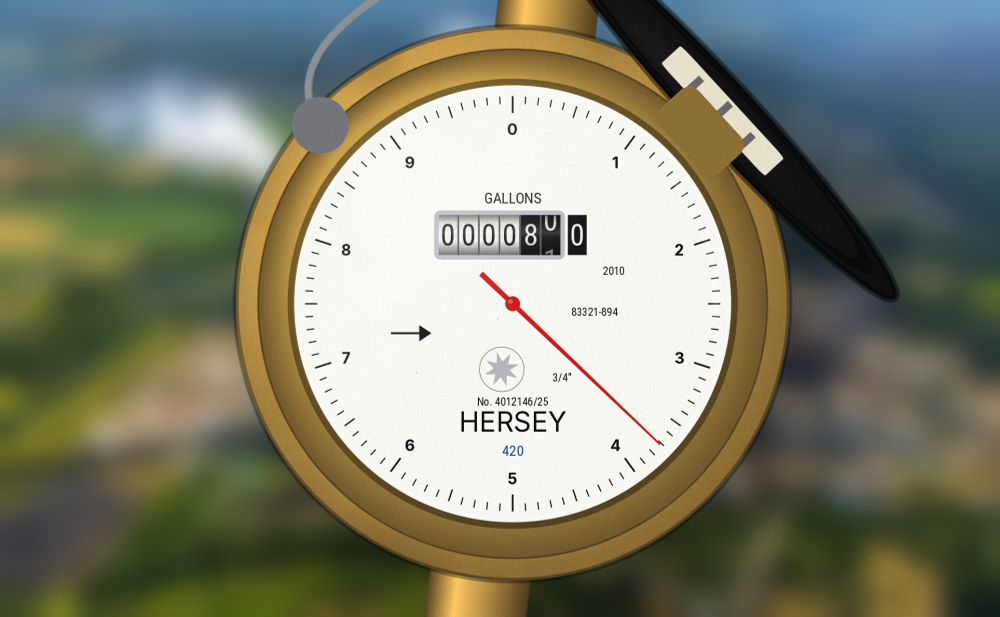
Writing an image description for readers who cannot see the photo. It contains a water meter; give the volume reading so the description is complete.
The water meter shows 803.7 gal
